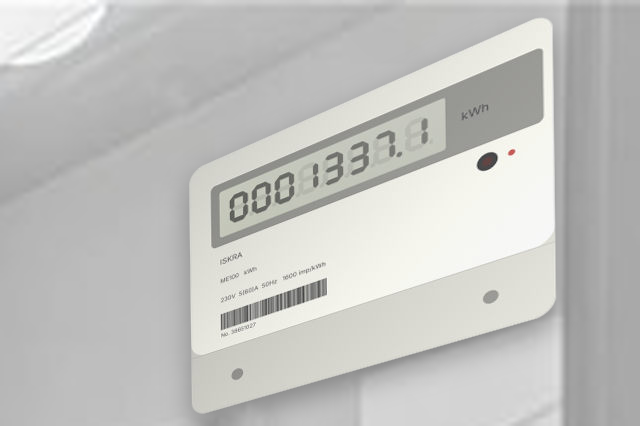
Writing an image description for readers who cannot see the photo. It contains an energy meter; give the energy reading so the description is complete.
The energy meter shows 1337.1 kWh
